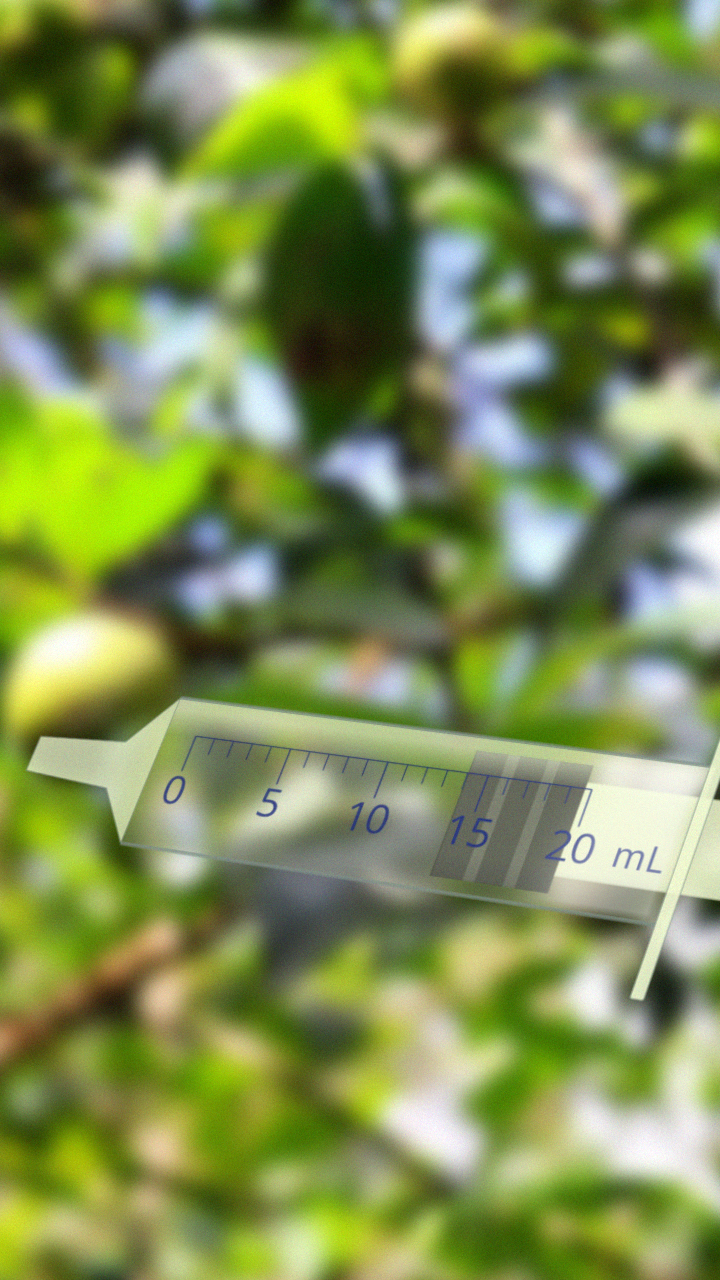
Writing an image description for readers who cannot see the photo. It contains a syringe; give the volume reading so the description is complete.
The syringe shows 14 mL
